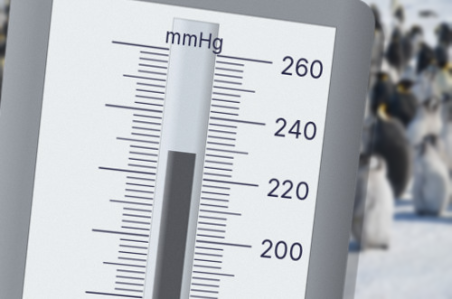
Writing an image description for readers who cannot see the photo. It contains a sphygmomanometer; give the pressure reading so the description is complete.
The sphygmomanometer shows 228 mmHg
